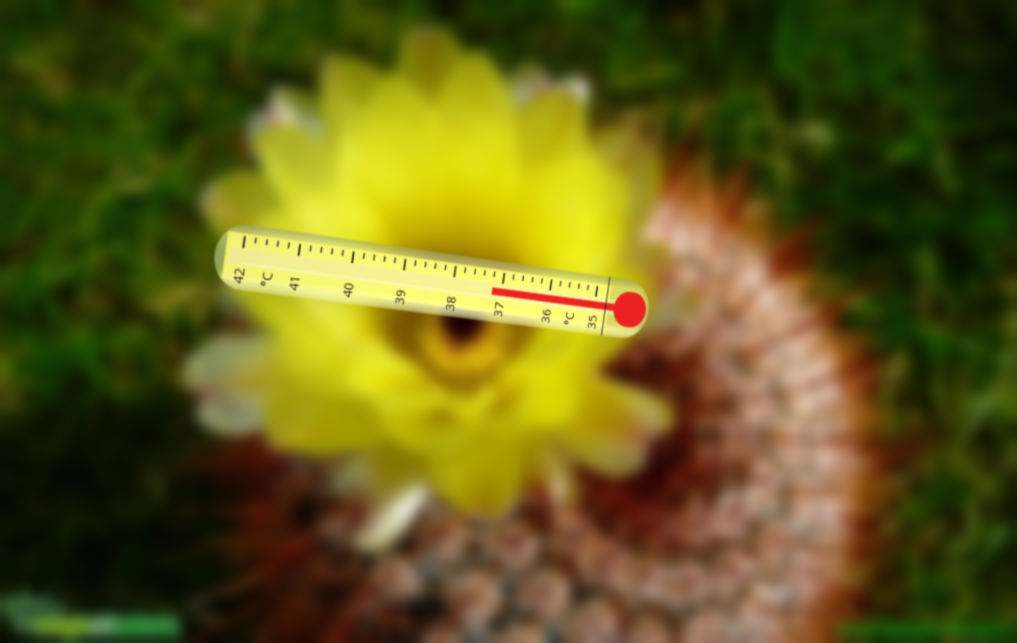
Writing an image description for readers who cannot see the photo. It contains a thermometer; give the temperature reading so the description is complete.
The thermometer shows 37.2 °C
